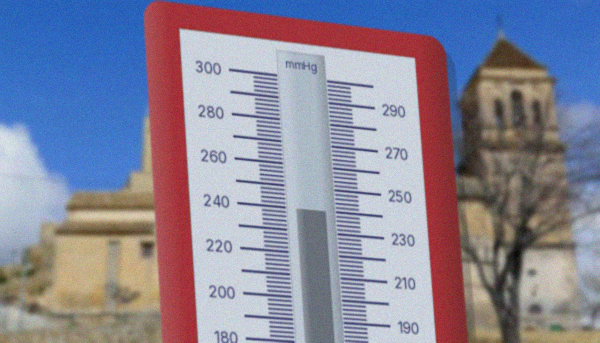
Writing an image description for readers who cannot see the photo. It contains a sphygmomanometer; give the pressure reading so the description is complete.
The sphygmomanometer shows 240 mmHg
